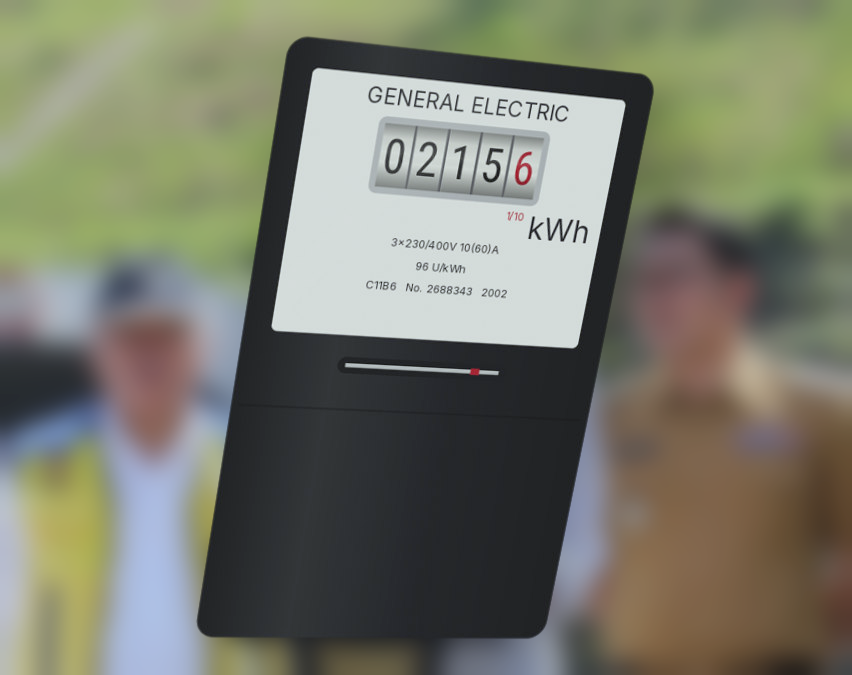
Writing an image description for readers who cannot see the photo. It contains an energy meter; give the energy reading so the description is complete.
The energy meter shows 215.6 kWh
